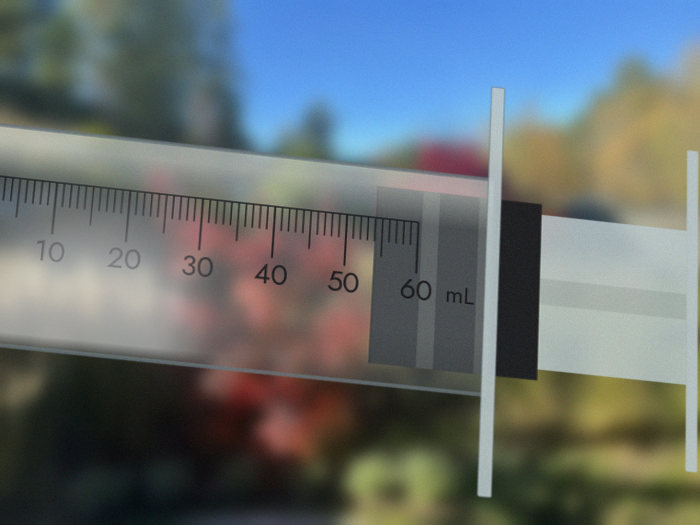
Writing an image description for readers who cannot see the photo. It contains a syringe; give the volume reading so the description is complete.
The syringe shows 54 mL
